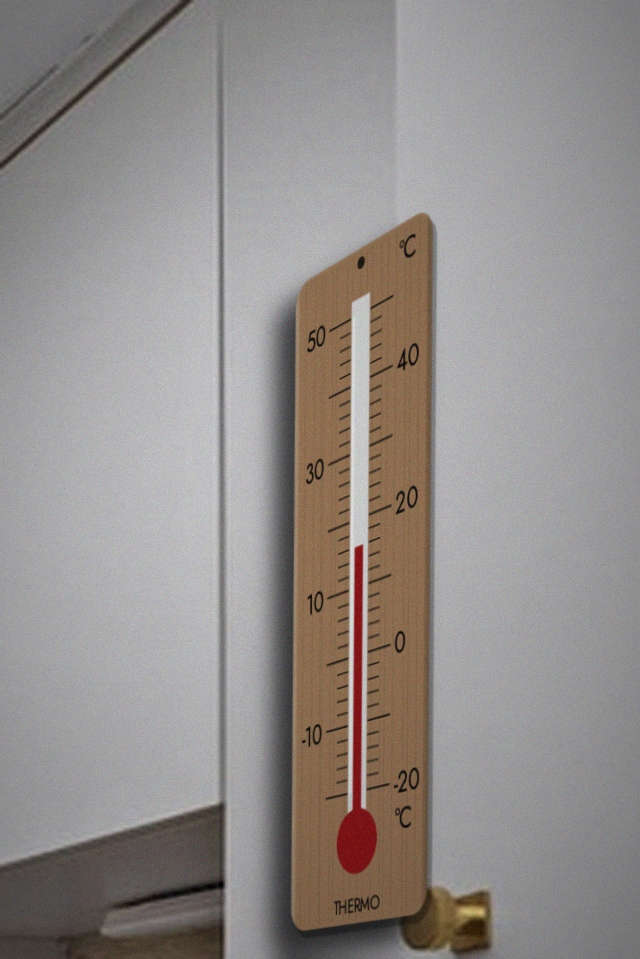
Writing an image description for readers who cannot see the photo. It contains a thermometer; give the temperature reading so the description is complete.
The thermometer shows 16 °C
